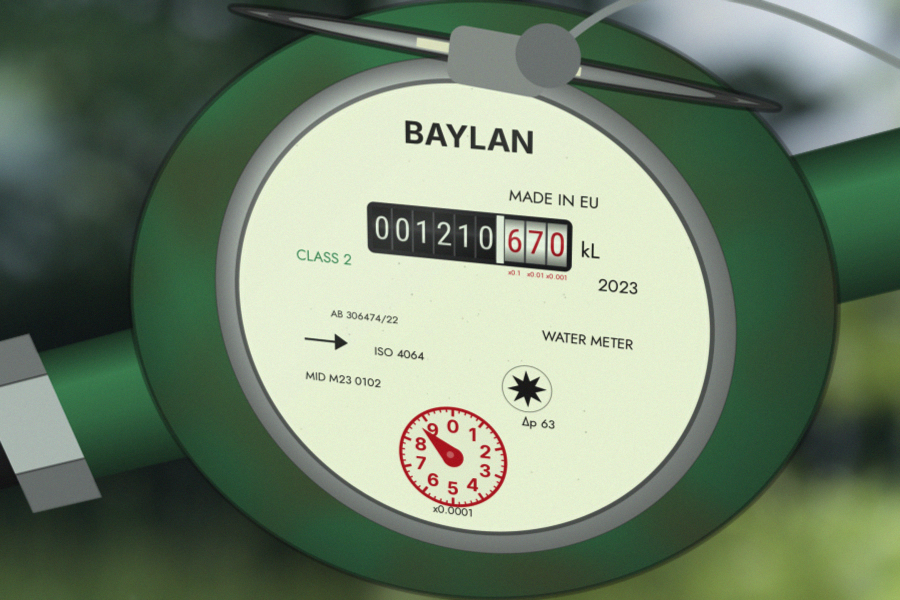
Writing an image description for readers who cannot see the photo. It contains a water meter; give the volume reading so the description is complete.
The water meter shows 1210.6708 kL
